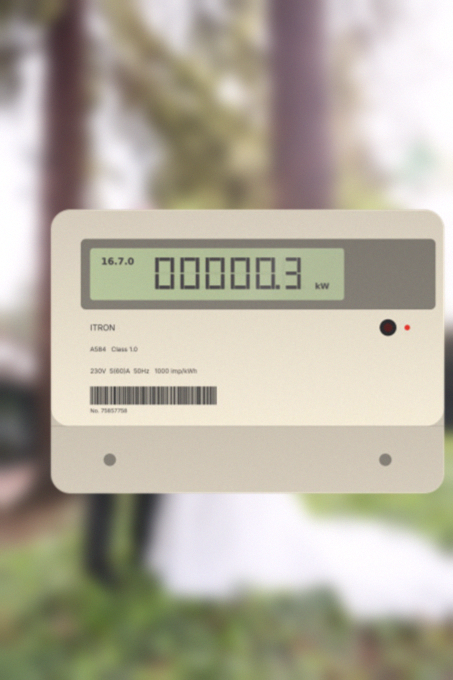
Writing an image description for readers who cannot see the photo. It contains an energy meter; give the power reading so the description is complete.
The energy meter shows 0.3 kW
